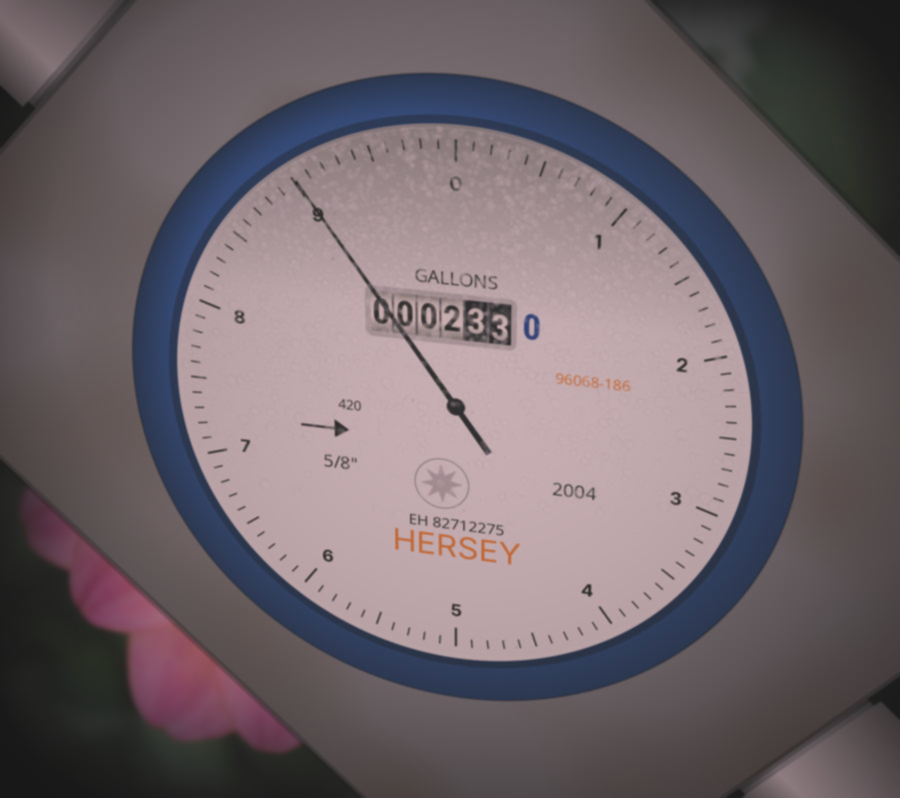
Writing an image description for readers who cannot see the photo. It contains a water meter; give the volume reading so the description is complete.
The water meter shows 2329.0 gal
